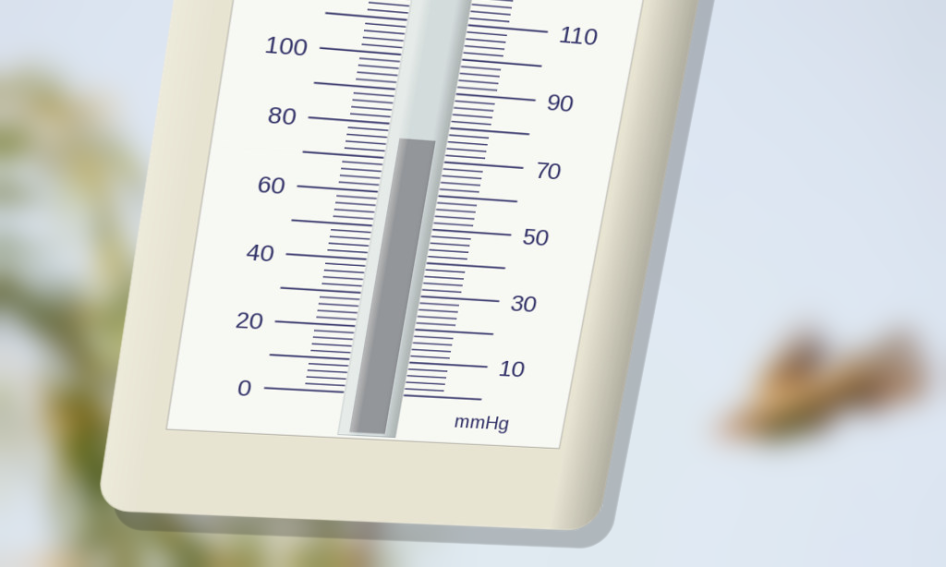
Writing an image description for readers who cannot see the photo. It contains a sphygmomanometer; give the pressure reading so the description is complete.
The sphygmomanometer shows 76 mmHg
